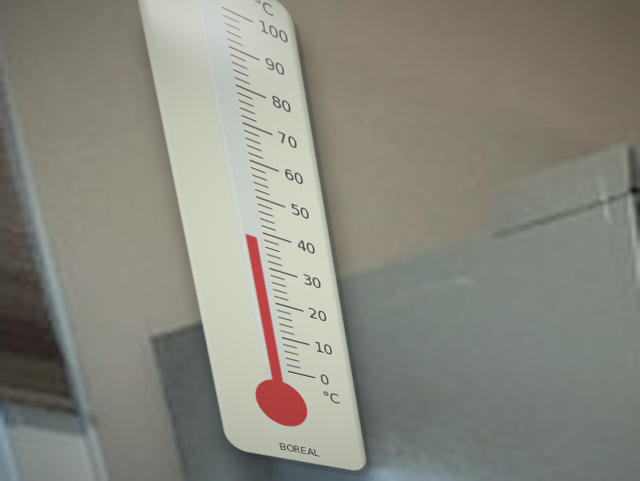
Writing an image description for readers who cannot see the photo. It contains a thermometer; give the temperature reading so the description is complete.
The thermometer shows 38 °C
